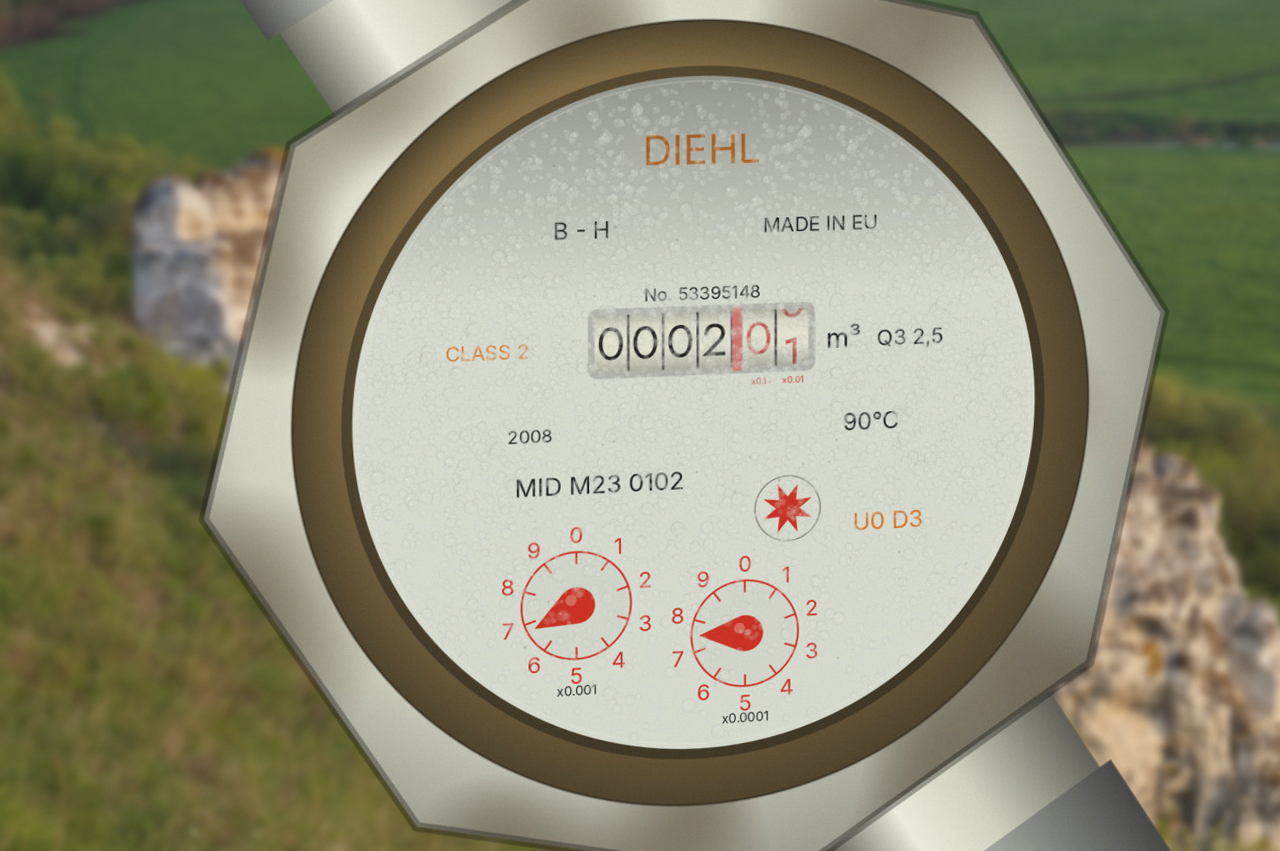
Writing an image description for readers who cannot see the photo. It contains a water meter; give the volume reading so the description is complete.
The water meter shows 2.0067 m³
